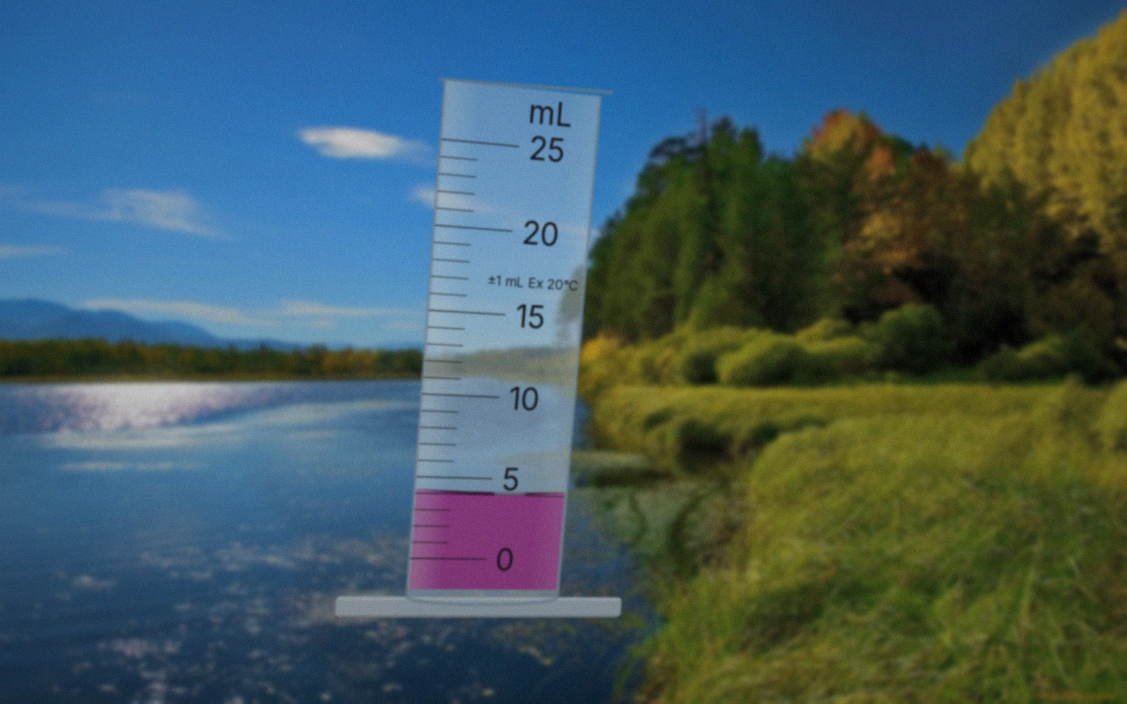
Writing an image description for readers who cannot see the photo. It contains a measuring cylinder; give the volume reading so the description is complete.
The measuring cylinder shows 4 mL
